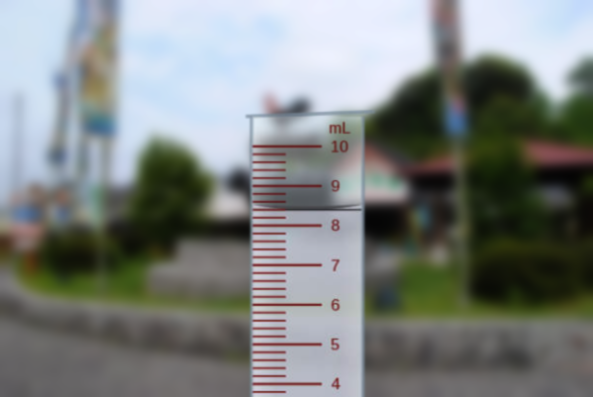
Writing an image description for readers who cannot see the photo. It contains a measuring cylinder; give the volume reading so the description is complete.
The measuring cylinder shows 8.4 mL
